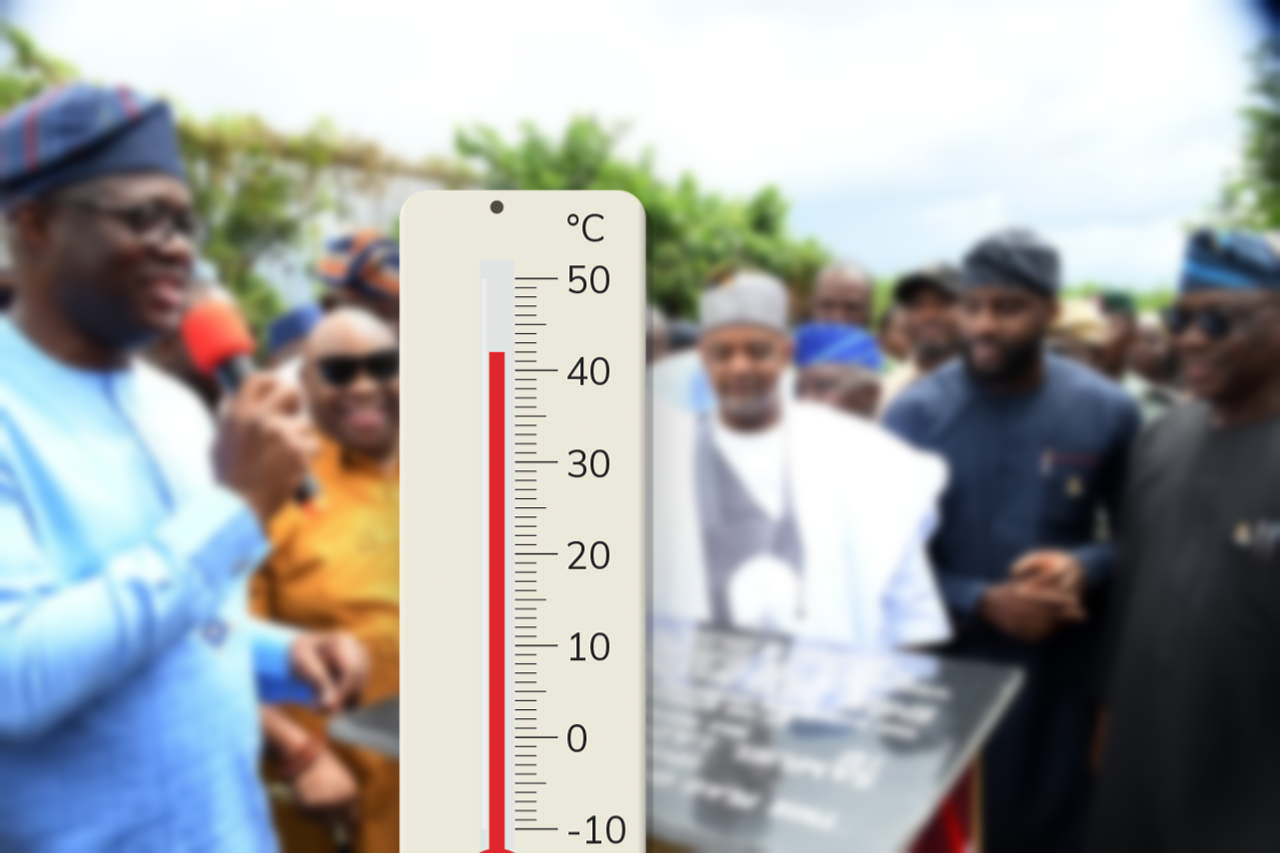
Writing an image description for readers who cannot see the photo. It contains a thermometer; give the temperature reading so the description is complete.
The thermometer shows 42 °C
